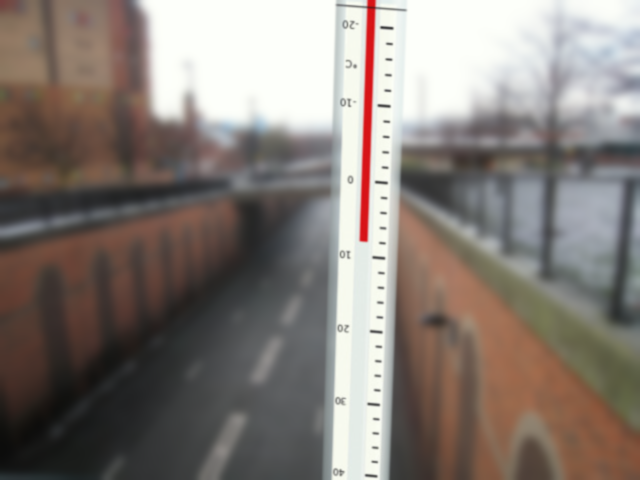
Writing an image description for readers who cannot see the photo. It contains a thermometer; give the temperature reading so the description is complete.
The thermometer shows 8 °C
